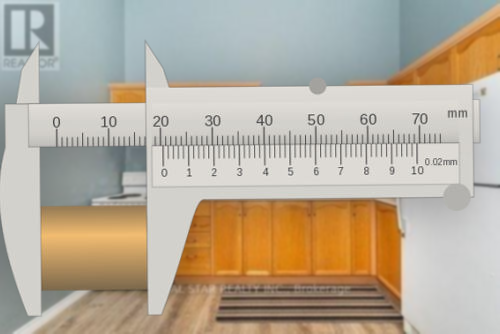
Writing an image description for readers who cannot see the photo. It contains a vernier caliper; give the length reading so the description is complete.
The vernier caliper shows 20.5 mm
